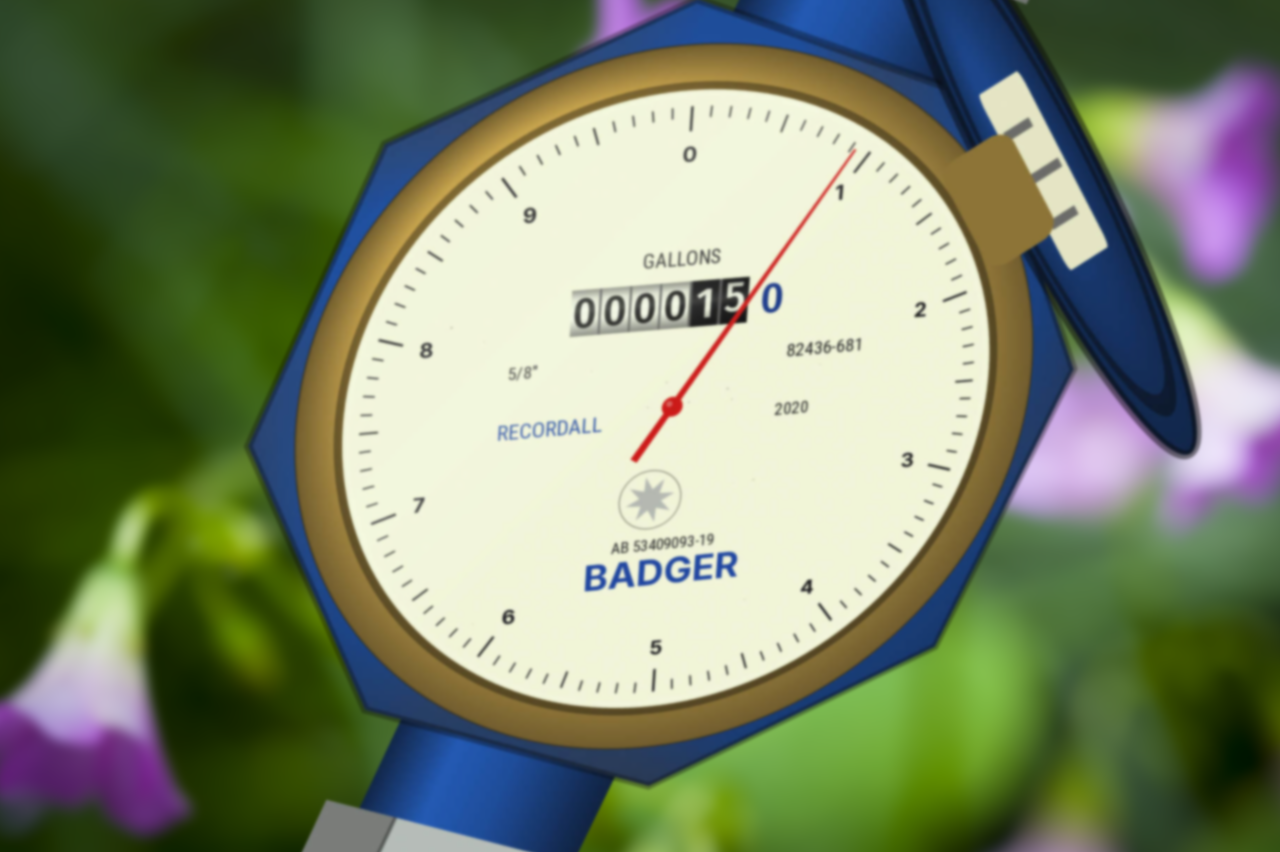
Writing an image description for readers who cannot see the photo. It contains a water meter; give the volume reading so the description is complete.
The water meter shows 150.9 gal
